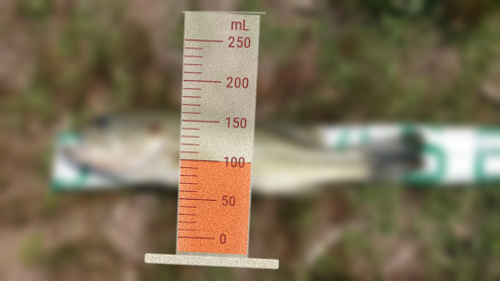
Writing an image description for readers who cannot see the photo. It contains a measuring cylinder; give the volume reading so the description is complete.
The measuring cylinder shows 100 mL
